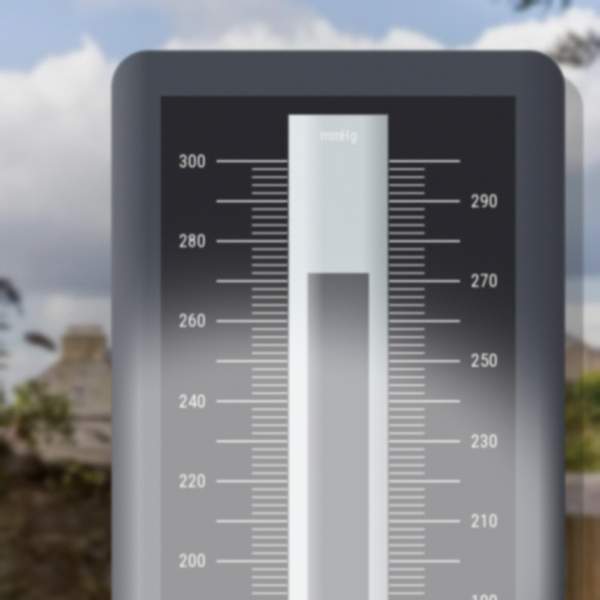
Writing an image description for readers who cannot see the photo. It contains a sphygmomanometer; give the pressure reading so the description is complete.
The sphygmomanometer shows 272 mmHg
